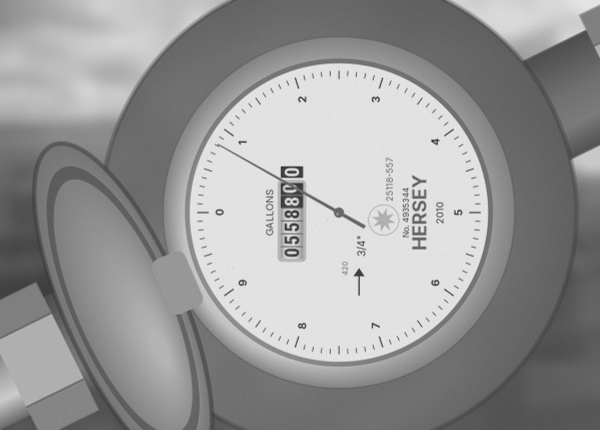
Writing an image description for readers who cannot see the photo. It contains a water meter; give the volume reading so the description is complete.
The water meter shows 558800.8 gal
